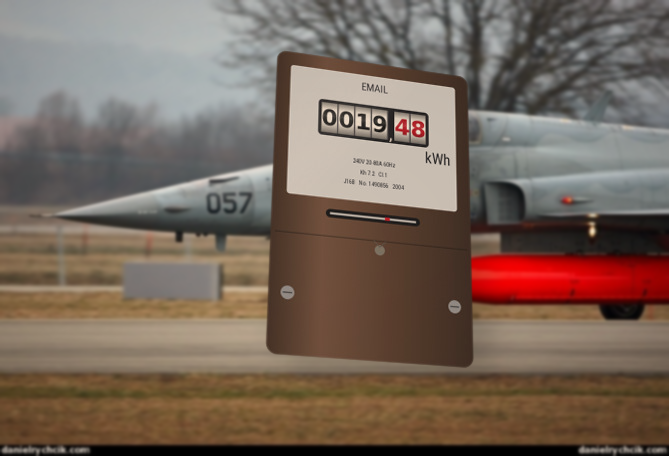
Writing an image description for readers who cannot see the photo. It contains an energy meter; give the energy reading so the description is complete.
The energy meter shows 19.48 kWh
